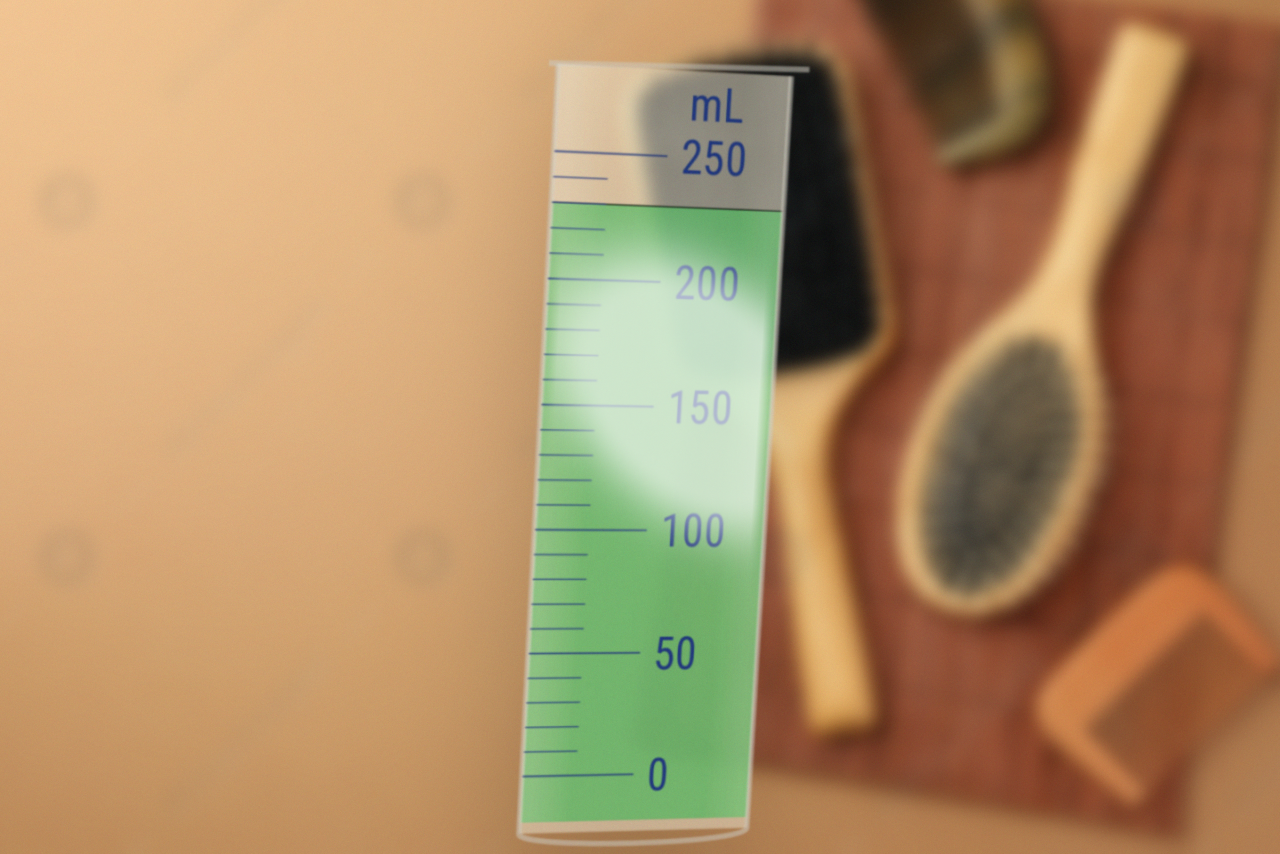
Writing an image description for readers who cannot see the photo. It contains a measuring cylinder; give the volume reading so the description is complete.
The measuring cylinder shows 230 mL
